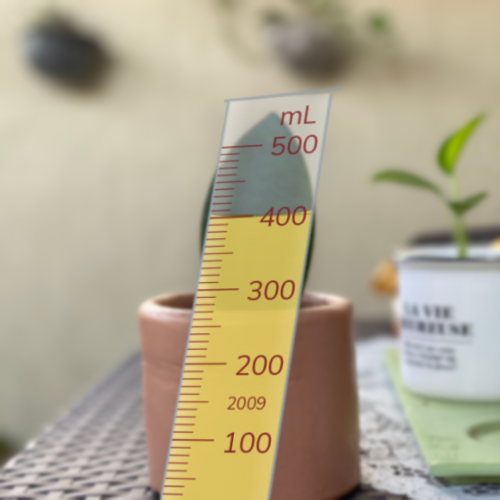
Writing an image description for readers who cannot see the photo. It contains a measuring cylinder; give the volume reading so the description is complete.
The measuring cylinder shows 400 mL
